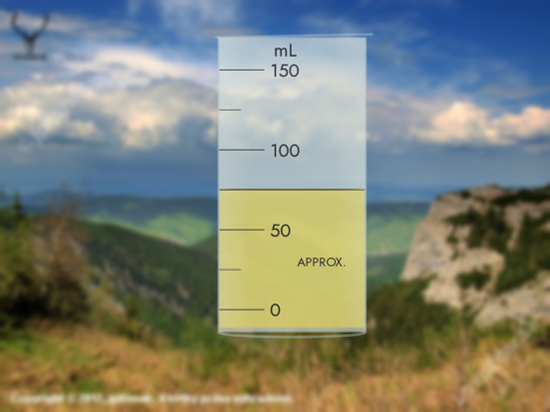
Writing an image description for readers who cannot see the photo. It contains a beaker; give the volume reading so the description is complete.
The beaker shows 75 mL
